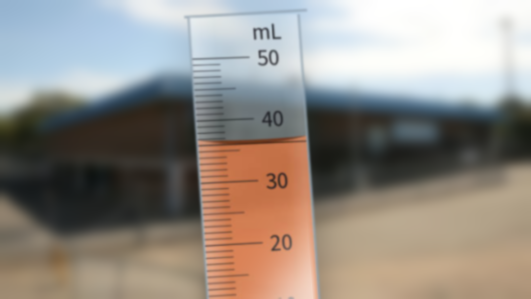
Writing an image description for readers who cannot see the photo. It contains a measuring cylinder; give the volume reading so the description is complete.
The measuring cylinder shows 36 mL
